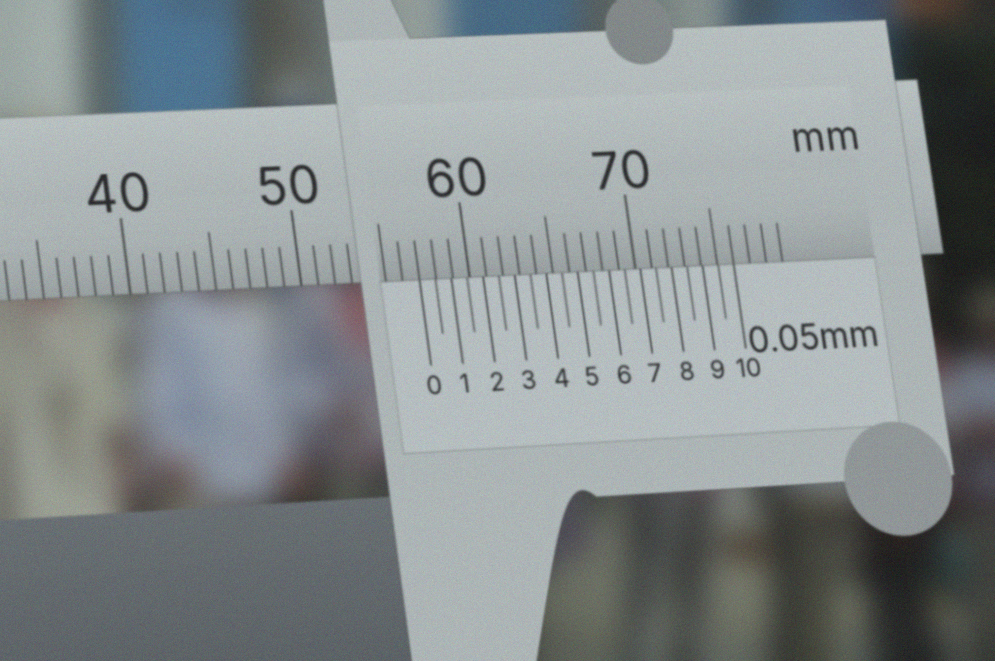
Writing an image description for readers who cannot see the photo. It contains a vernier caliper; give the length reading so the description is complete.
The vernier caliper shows 57.0 mm
